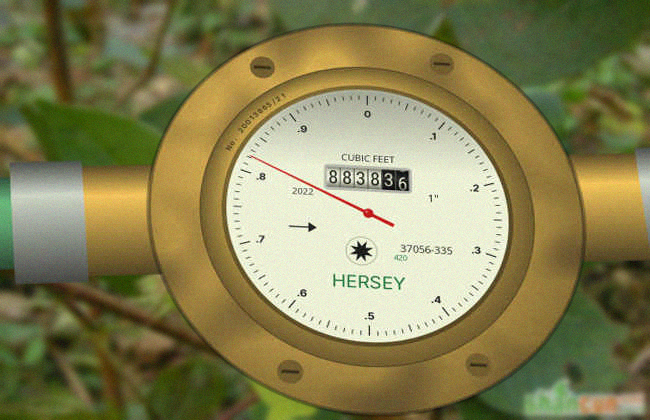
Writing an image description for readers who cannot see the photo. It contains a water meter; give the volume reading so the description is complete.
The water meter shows 883835.82 ft³
